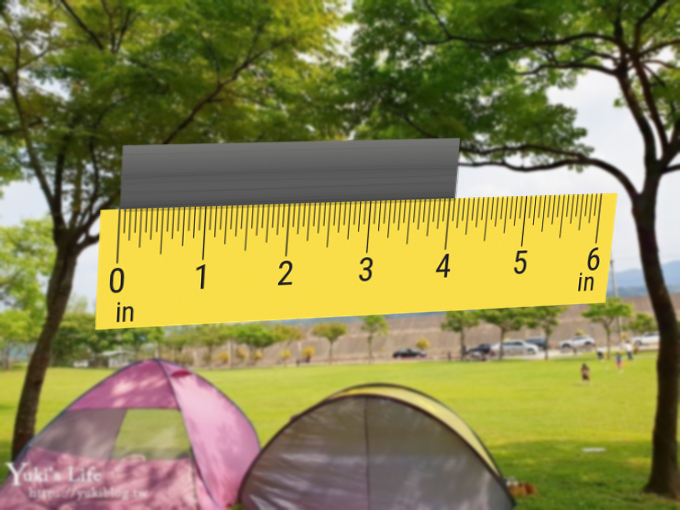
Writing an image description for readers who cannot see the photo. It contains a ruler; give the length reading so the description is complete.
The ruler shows 4.0625 in
